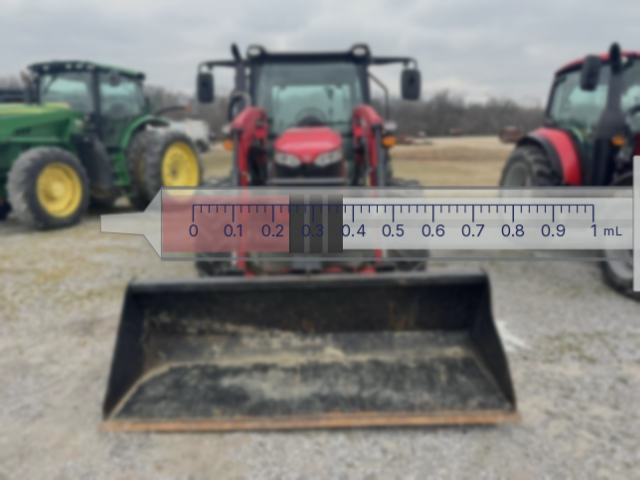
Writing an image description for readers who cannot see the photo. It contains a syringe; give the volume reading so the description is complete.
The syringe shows 0.24 mL
